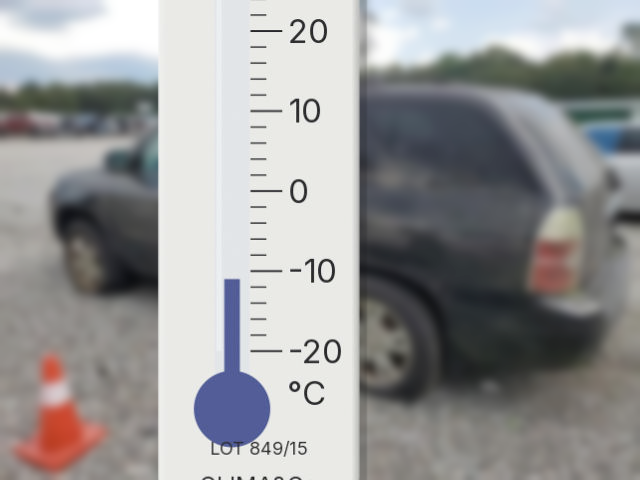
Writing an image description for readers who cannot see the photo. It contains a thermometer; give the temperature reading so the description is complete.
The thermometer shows -11 °C
